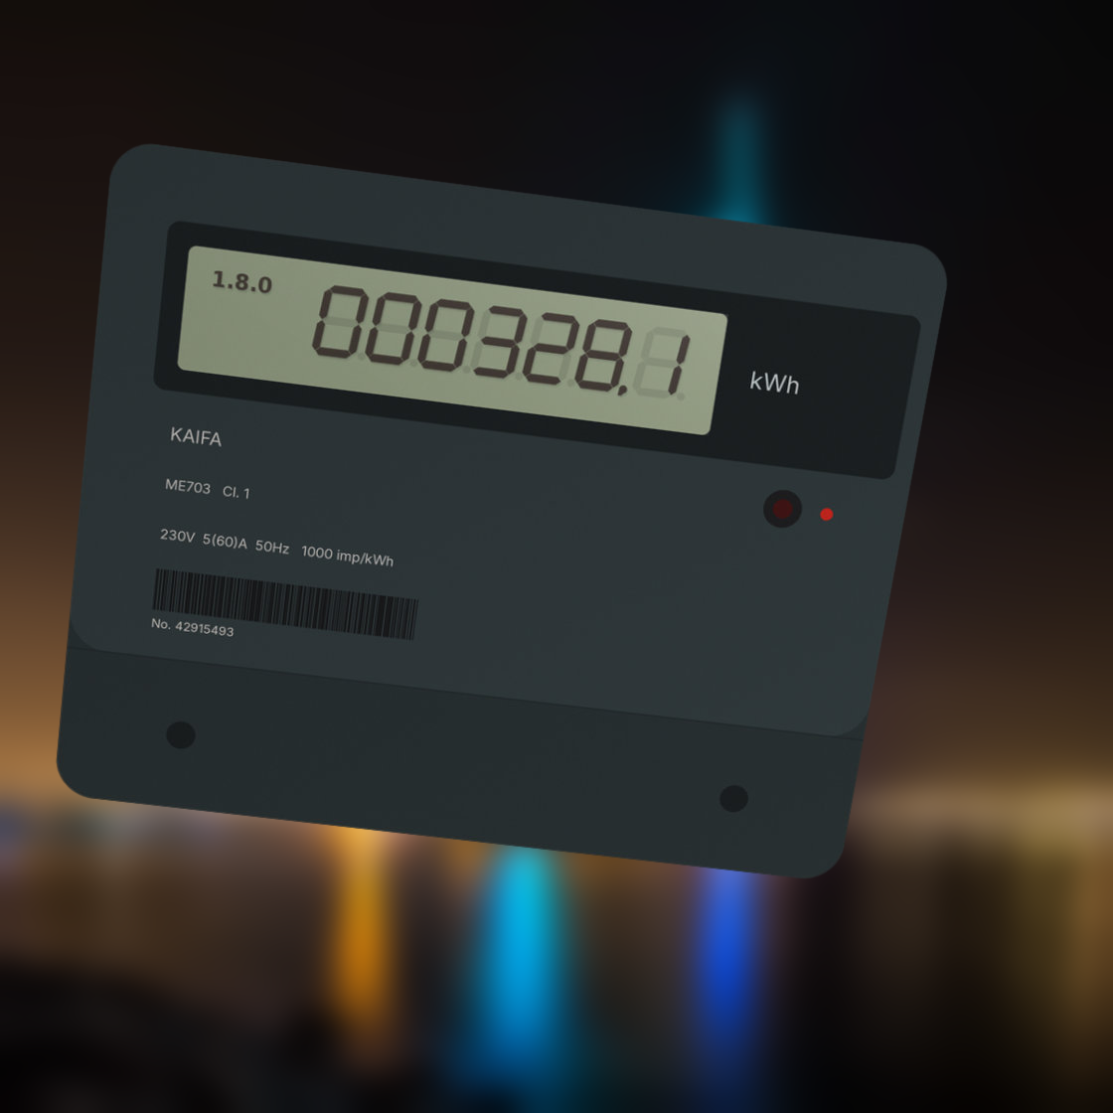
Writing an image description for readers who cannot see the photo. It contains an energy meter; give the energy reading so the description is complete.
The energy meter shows 328.1 kWh
